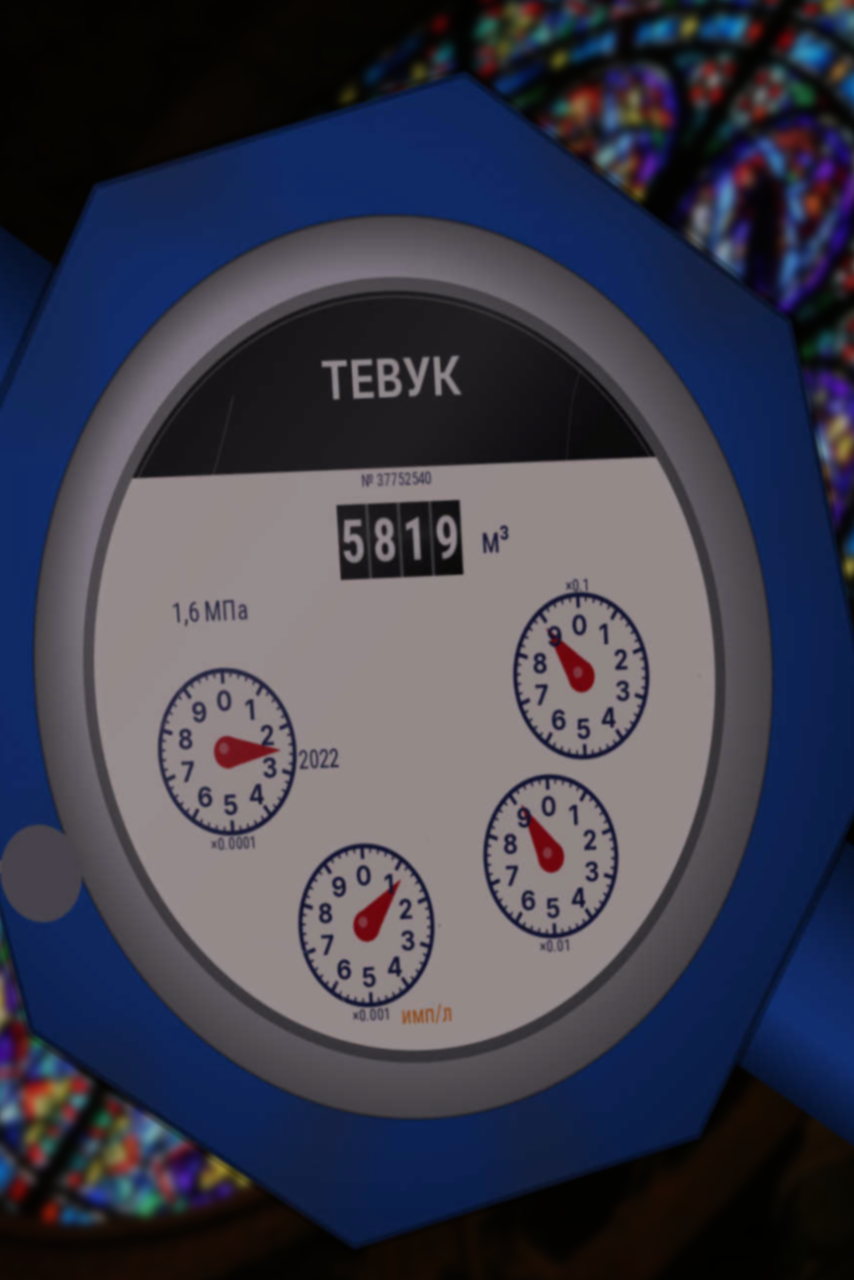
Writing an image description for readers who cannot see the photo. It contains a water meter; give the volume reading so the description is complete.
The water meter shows 5819.8912 m³
